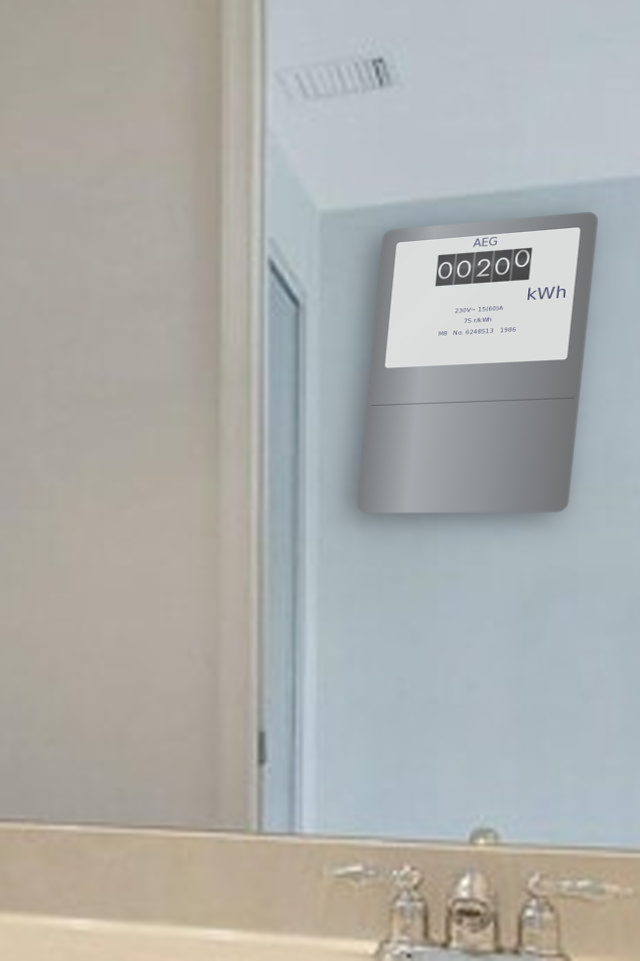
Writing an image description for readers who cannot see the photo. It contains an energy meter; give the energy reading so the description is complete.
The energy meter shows 200 kWh
